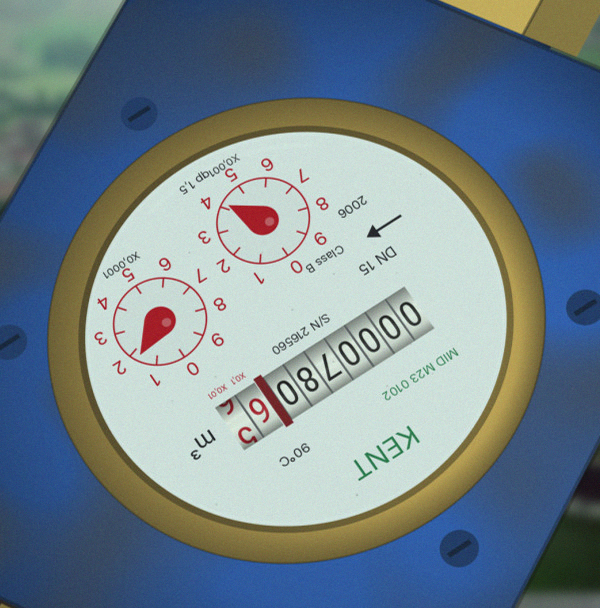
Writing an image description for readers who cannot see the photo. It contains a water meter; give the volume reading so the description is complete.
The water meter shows 780.6541 m³
